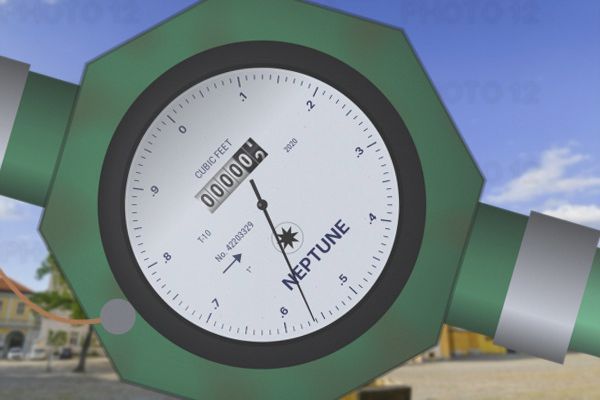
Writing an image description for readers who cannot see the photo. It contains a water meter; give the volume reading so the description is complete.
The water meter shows 1.56 ft³
